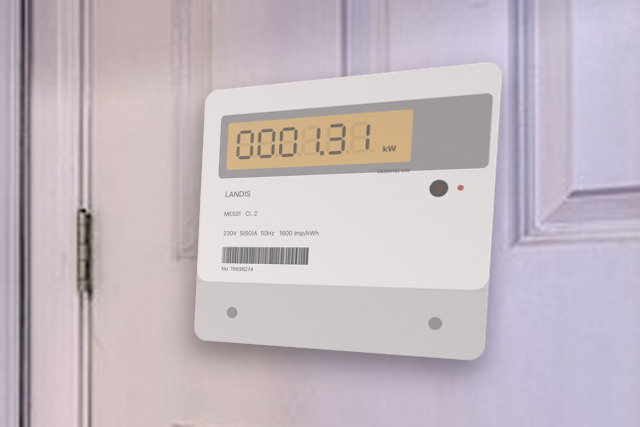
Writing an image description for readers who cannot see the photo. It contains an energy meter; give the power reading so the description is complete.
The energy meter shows 1.31 kW
